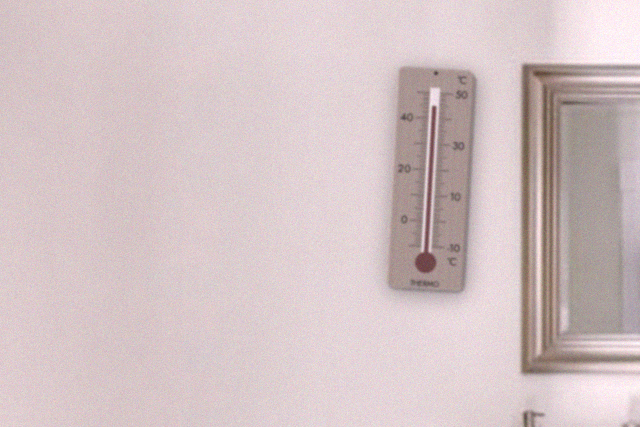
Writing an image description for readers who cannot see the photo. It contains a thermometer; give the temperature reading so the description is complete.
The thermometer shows 45 °C
